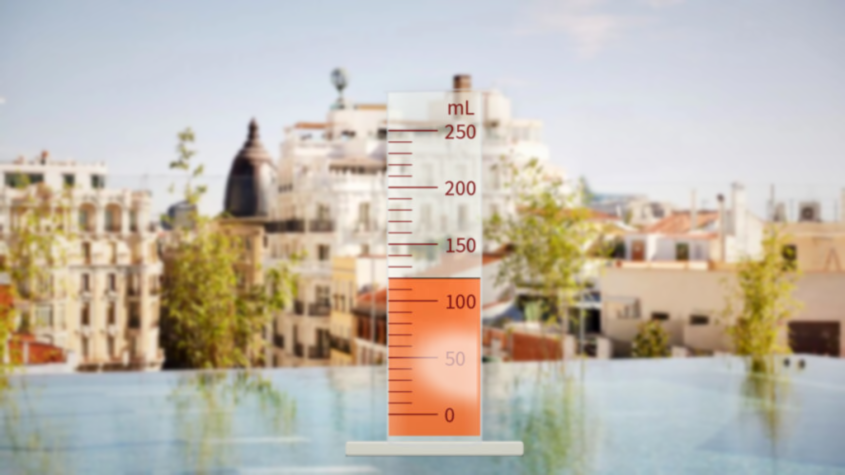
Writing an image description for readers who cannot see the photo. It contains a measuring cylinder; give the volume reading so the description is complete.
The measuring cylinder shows 120 mL
